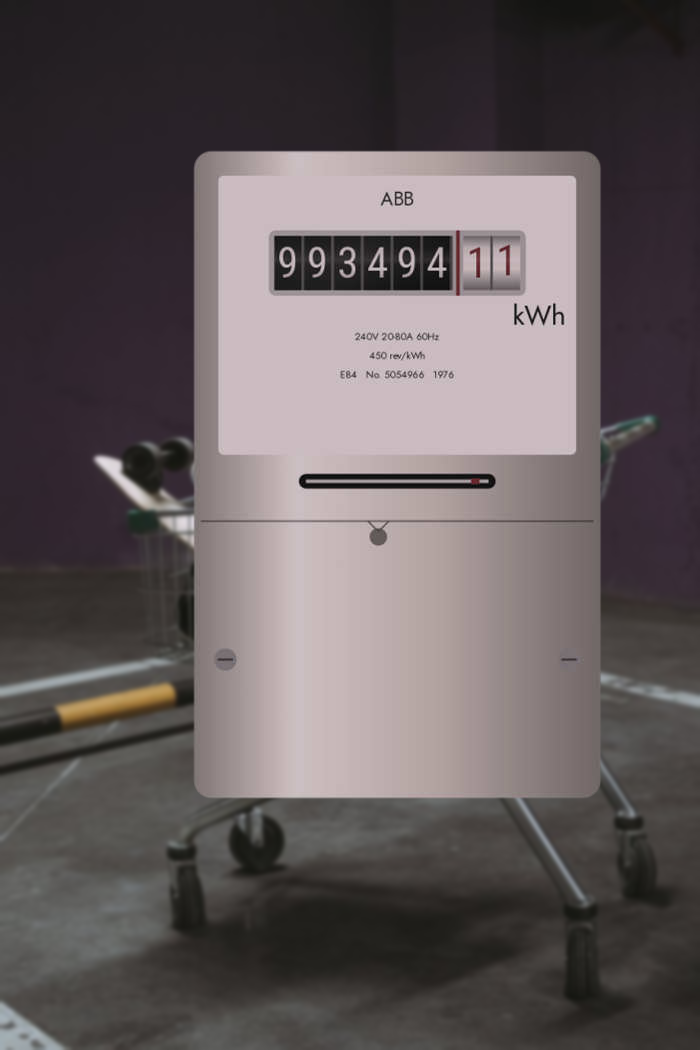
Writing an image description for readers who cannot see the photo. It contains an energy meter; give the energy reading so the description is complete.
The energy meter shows 993494.11 kWh
